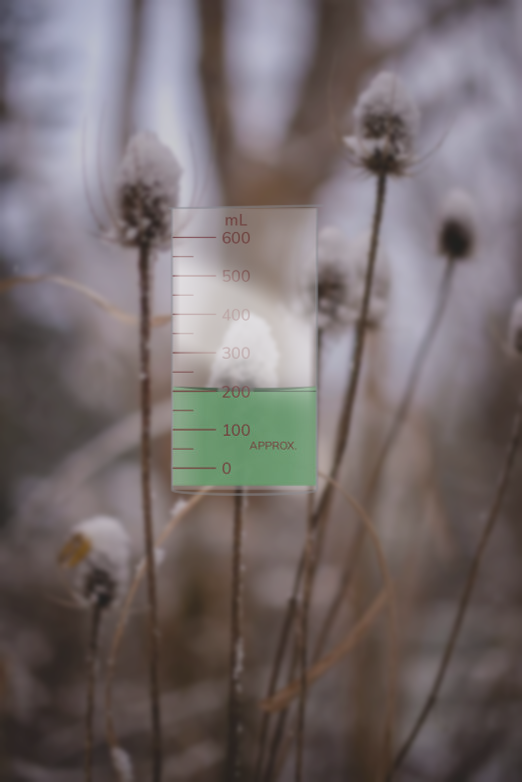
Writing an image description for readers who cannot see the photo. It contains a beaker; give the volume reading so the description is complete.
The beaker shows 200 mL
